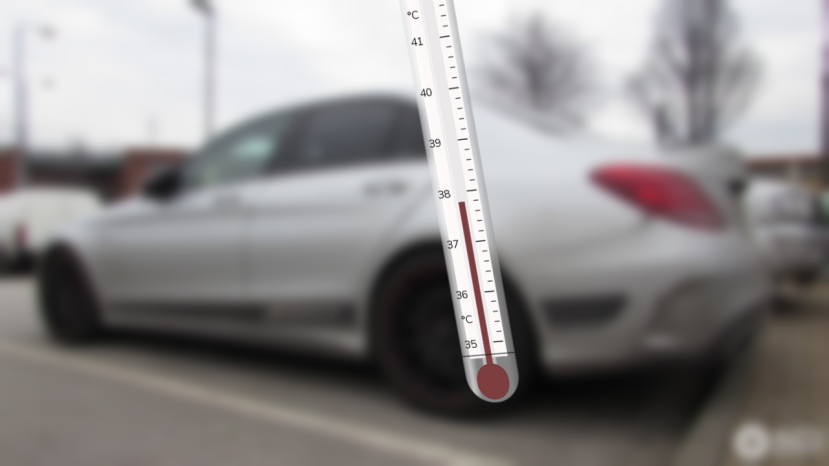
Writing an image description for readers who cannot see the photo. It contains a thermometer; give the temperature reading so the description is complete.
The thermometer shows 37.8 °C
